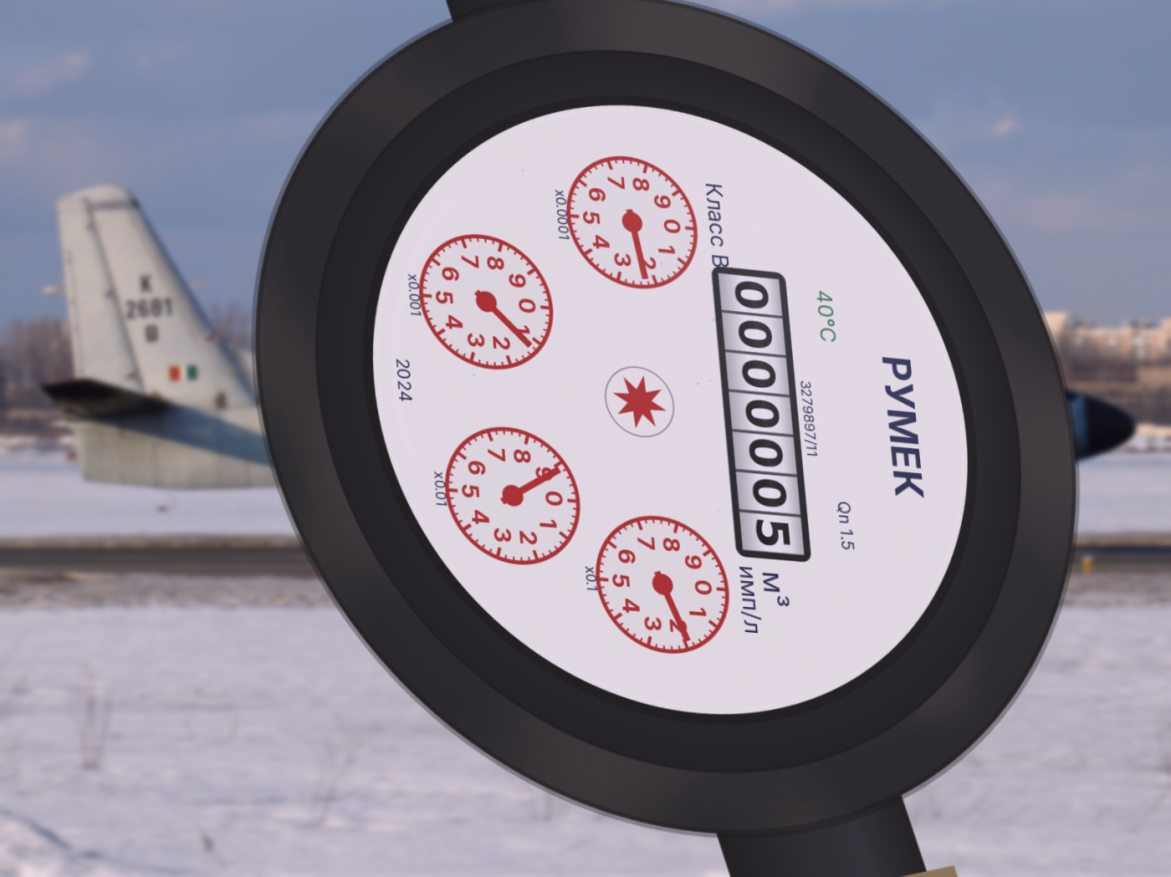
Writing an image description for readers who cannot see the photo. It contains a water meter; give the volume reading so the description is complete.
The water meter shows 5.1912 m³
